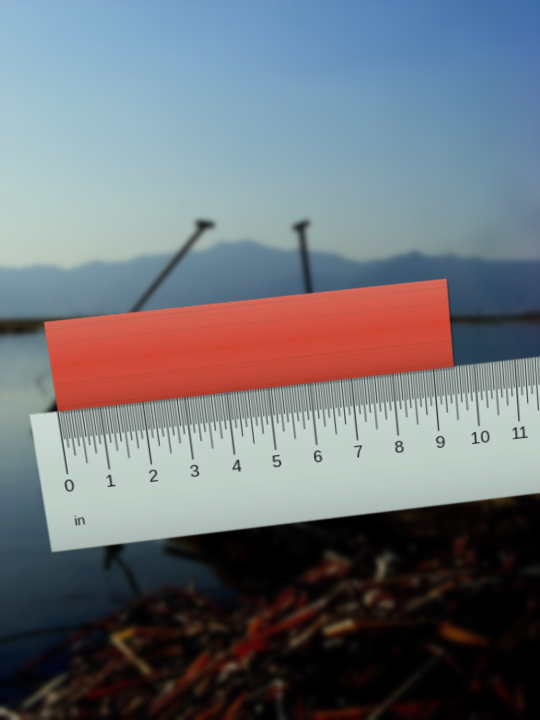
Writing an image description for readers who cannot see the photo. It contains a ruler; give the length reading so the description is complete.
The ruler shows 9.5 in
